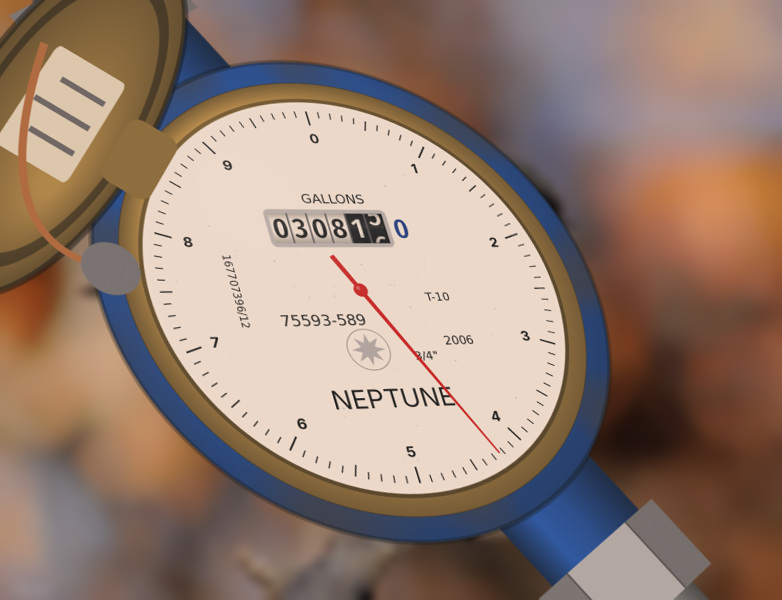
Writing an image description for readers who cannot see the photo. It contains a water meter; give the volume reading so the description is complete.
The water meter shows 308154.2 gal
